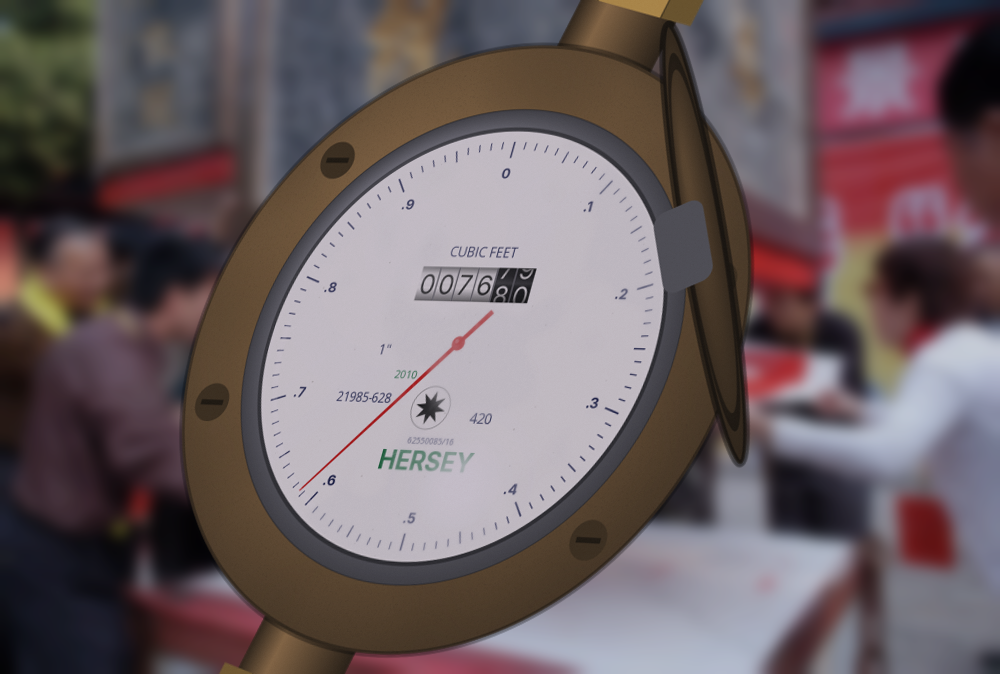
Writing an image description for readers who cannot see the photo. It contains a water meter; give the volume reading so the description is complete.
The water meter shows 7679.61 ft³
